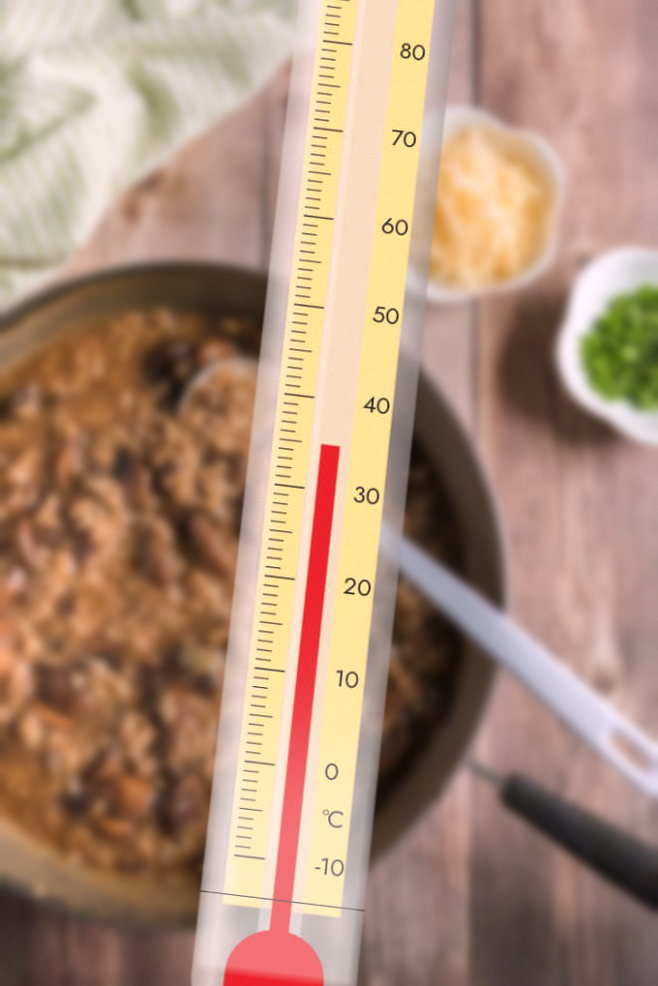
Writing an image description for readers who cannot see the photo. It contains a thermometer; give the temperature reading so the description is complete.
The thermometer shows 35 °C
